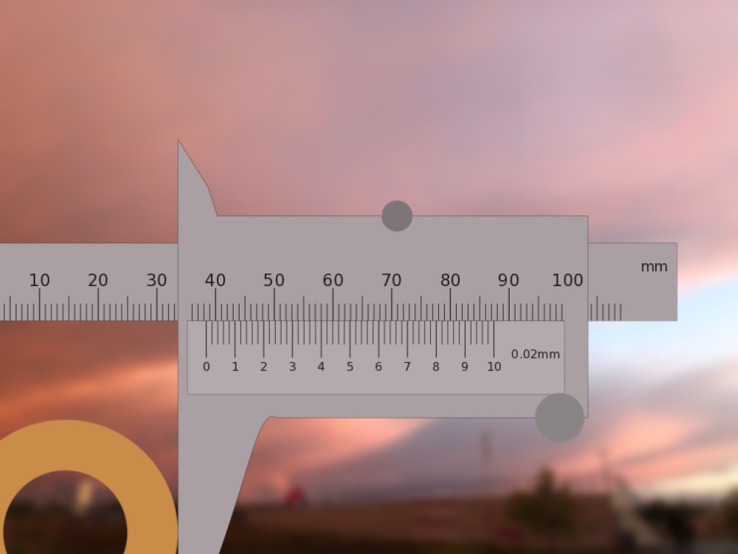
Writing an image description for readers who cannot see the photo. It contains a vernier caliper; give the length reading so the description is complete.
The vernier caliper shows 38.4 mm
